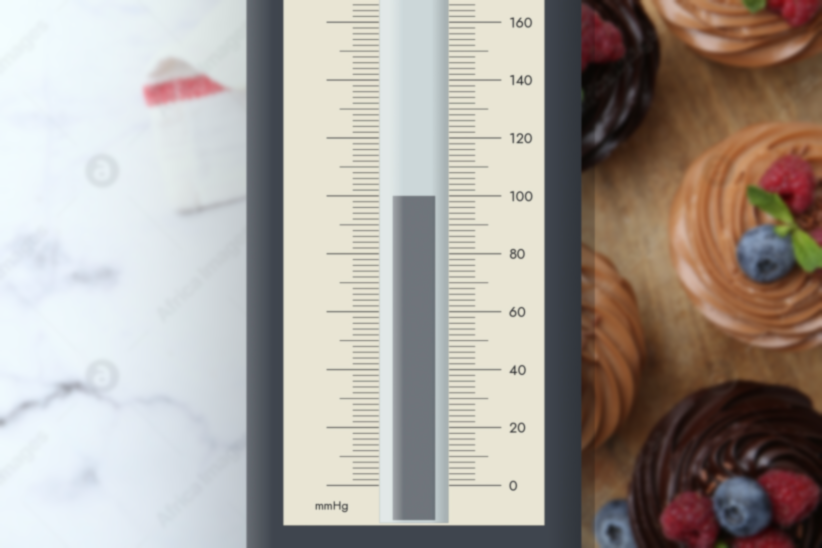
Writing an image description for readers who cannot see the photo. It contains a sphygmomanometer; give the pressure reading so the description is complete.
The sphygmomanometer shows 100 mmHg
